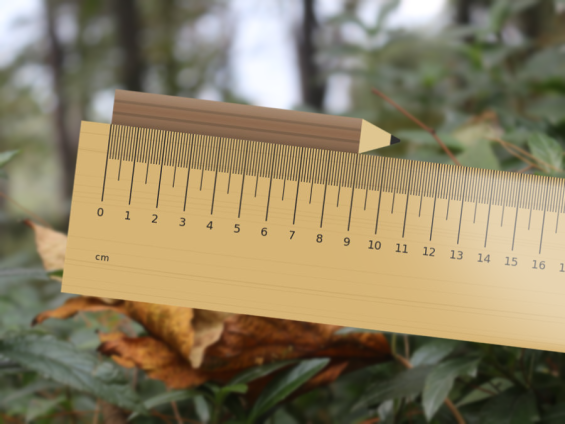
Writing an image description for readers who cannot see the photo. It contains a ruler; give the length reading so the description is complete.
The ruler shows 10.5 cm
